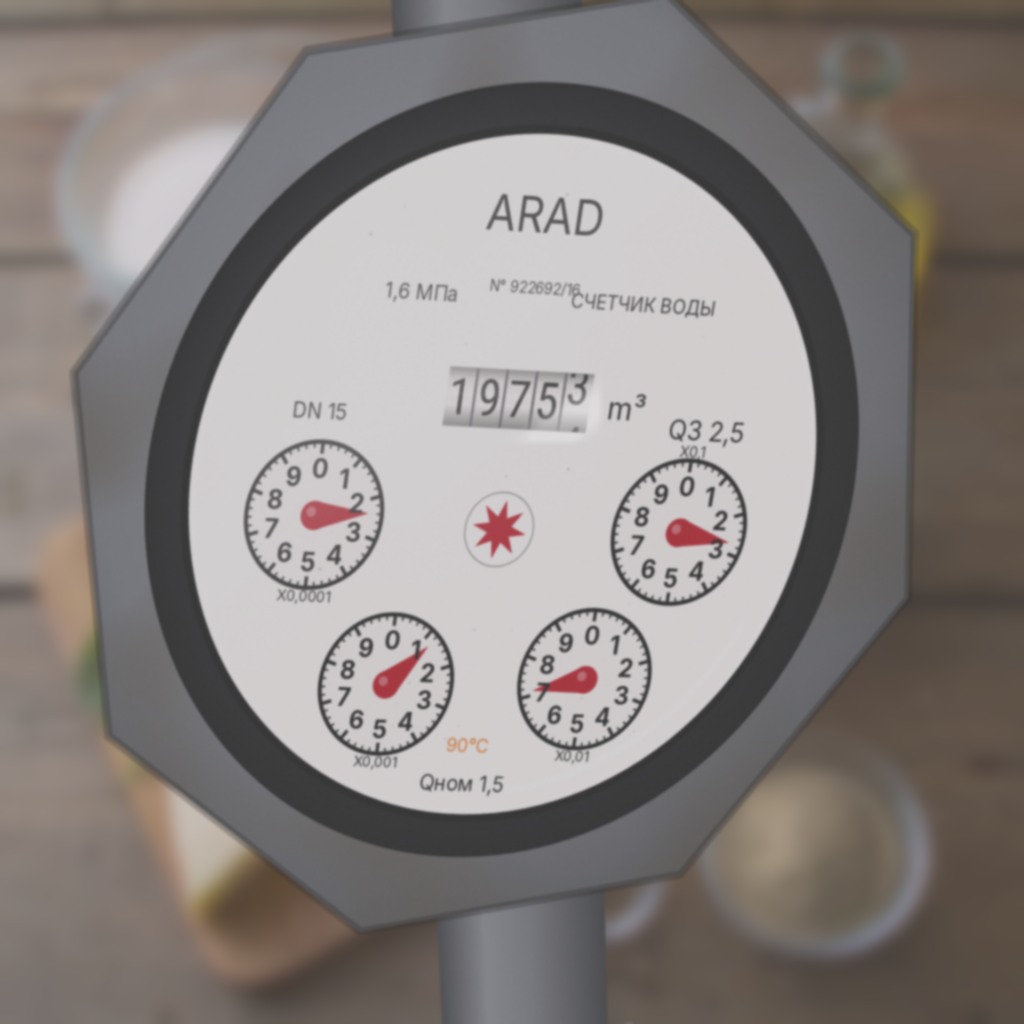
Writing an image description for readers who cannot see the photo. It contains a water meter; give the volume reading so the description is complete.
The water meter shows 19753.2712 m³
